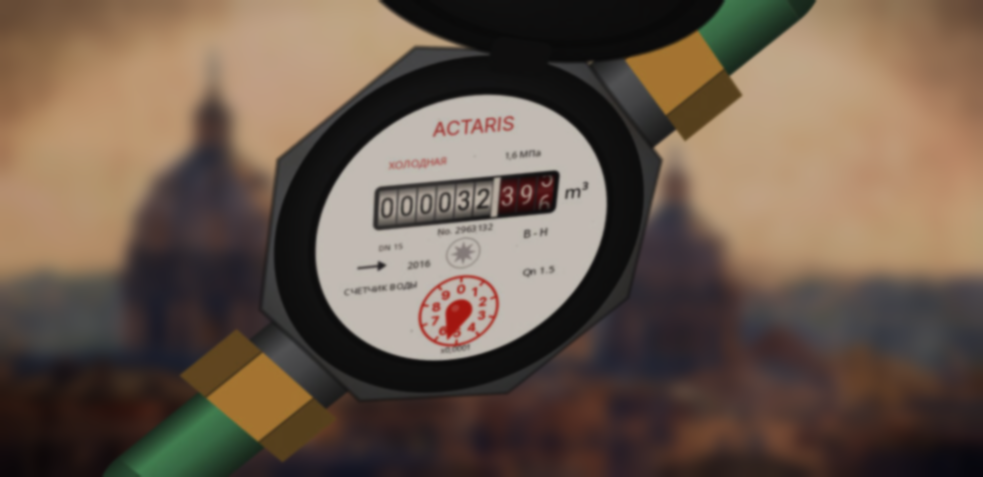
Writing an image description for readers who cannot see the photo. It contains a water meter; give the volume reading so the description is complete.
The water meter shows 32.3955 m³
